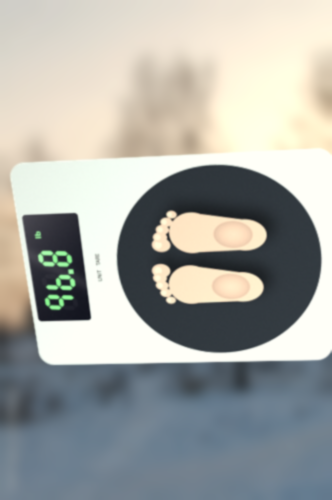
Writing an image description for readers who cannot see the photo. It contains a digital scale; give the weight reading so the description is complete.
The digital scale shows 96.8 lb
